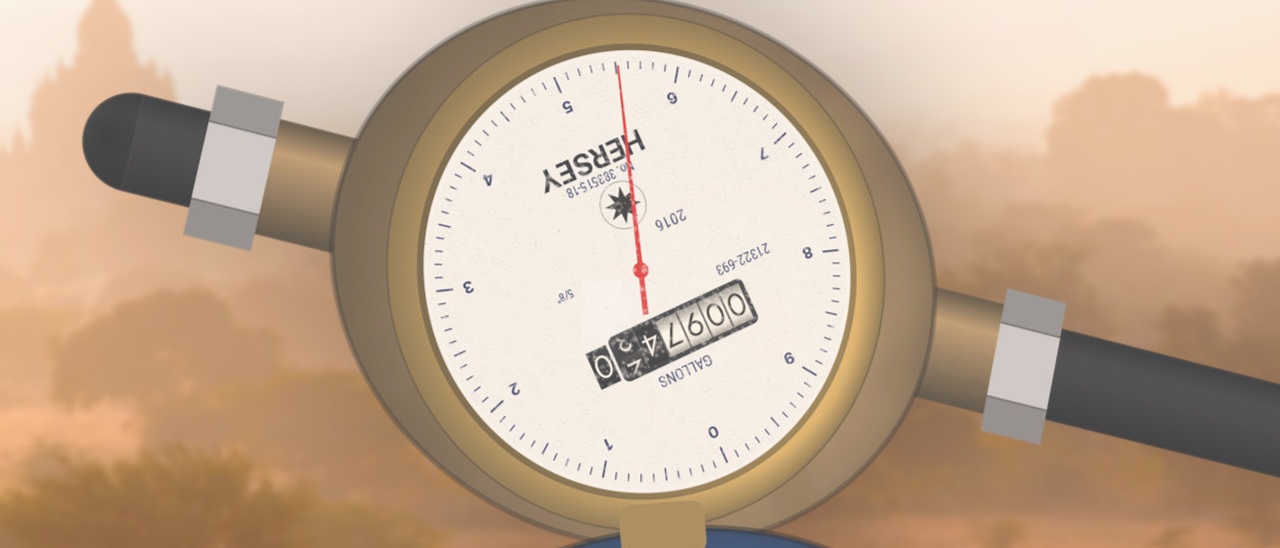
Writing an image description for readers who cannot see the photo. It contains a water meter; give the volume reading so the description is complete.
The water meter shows 97425.5 gal
